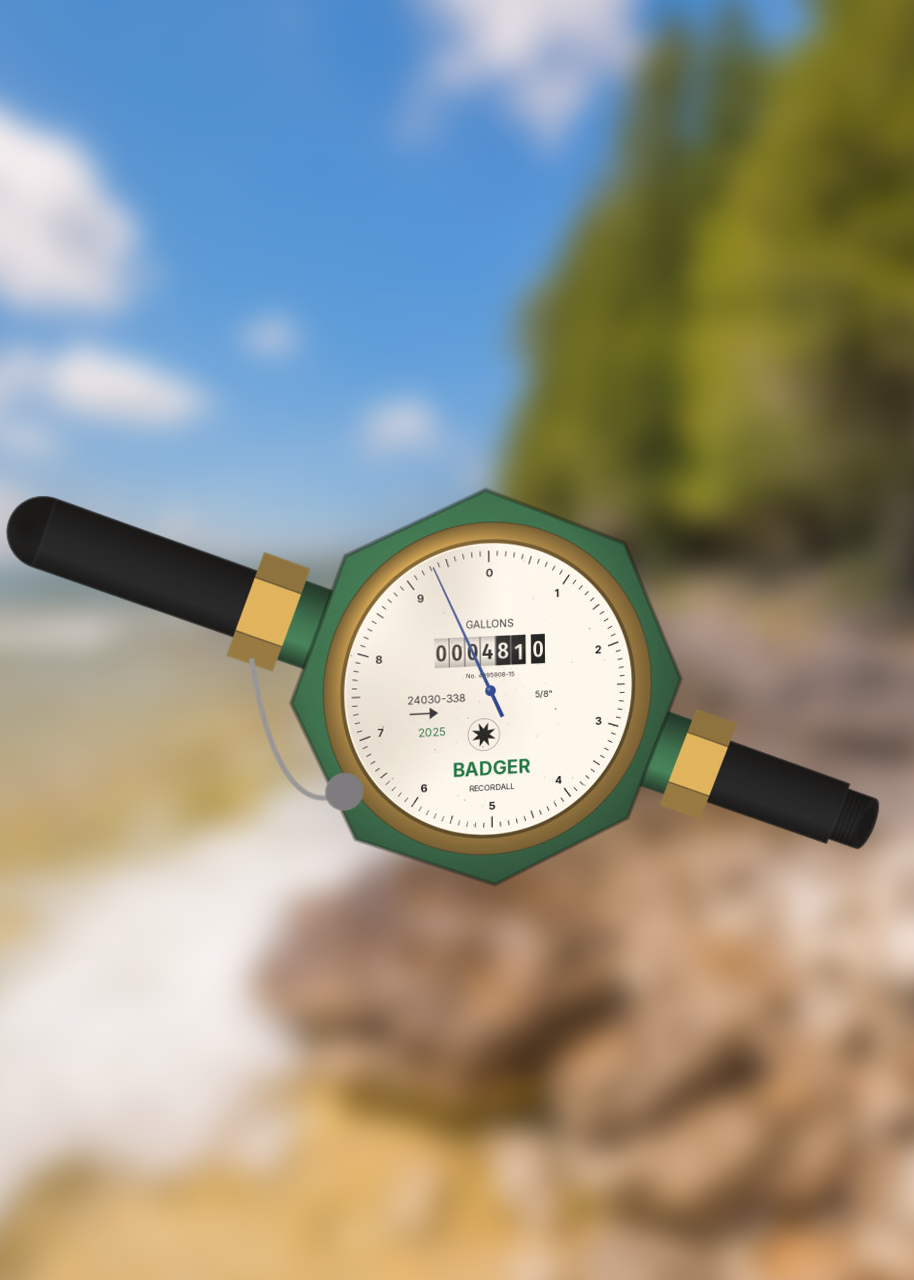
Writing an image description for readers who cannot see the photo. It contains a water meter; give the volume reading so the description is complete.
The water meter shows 4809.3 gal
